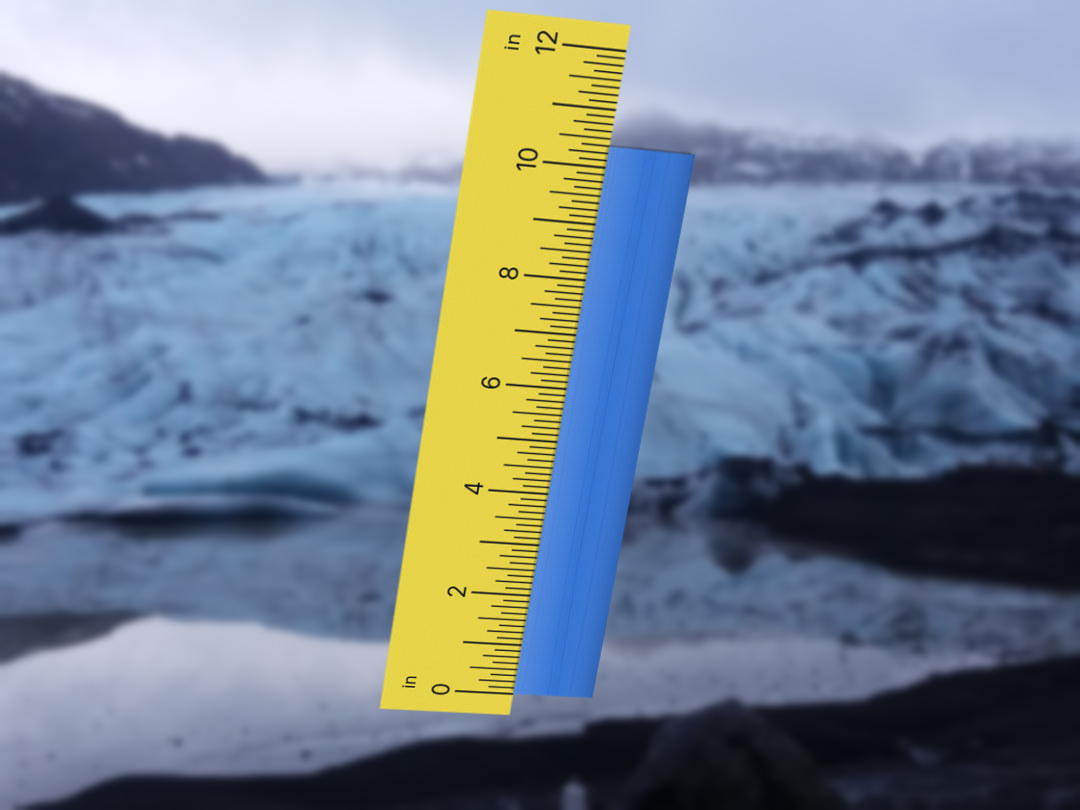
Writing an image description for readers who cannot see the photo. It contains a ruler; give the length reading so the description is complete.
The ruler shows 10.375 in
